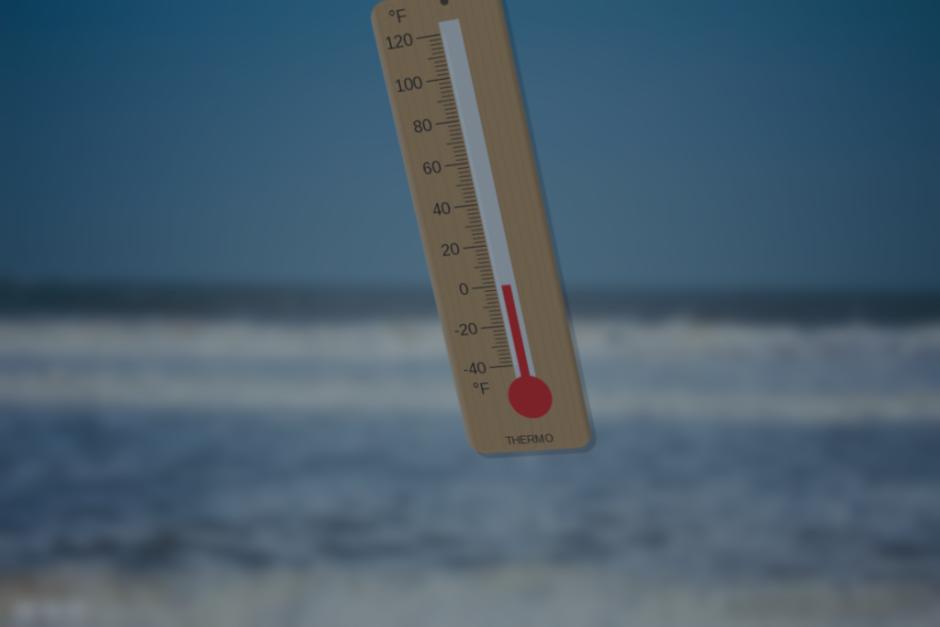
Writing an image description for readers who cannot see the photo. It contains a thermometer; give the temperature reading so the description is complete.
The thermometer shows 0 °F
